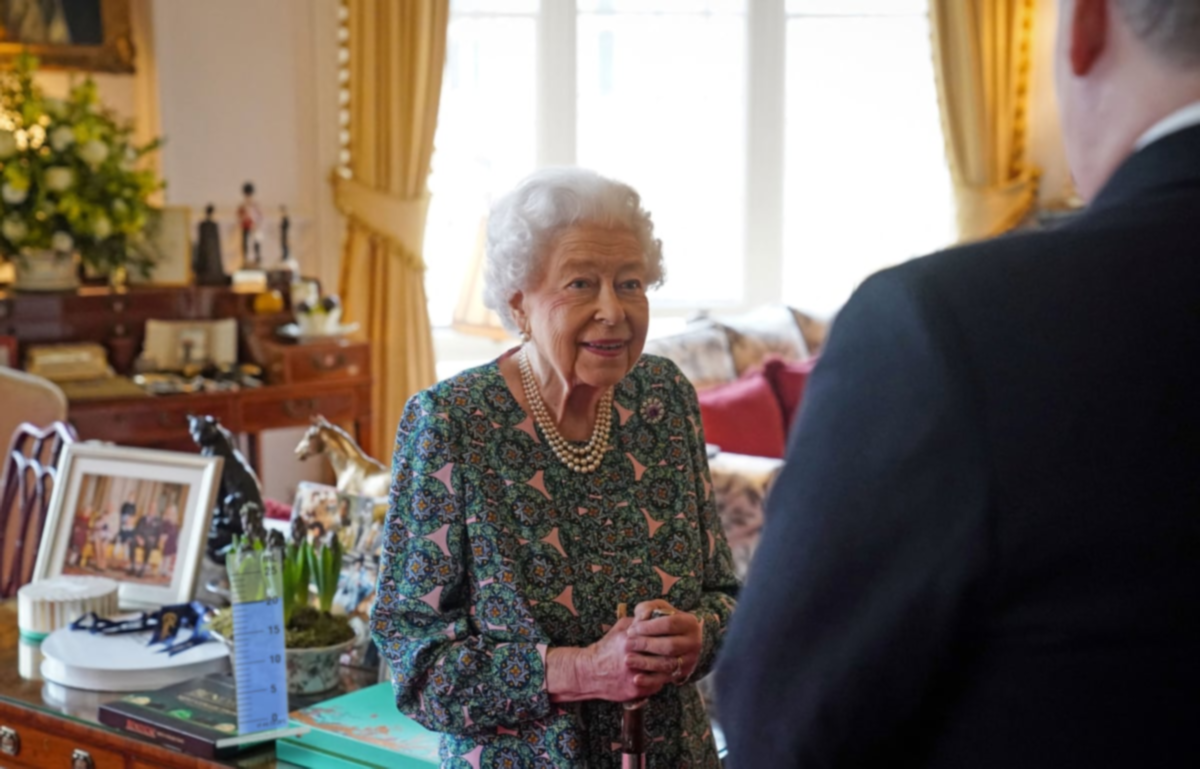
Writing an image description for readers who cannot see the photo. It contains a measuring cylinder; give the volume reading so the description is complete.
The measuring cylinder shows 20 mL
